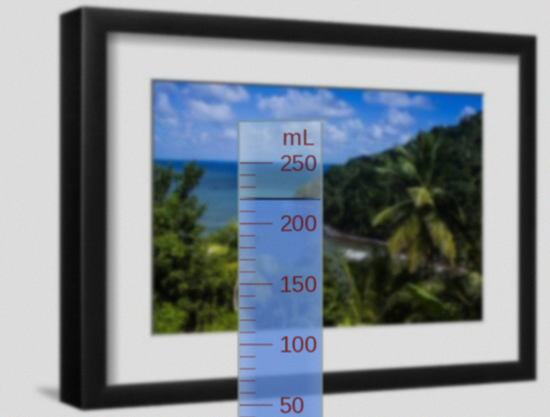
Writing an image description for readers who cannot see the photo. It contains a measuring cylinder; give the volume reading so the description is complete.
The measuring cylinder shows 220 mL
